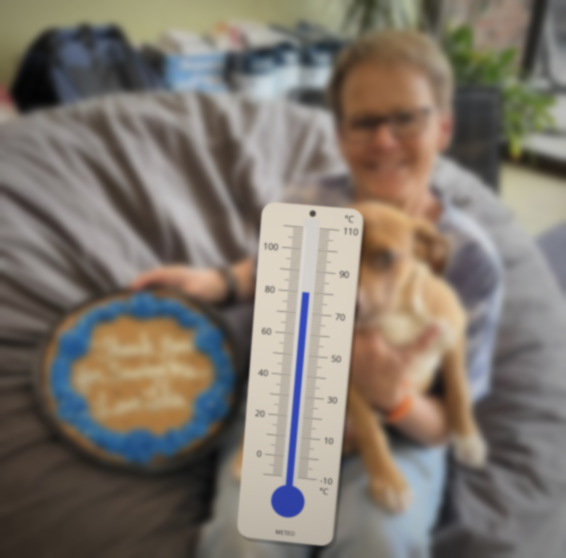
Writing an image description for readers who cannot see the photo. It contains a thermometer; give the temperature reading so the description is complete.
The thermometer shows 80 °C
